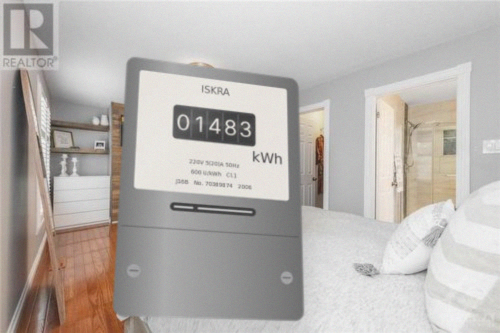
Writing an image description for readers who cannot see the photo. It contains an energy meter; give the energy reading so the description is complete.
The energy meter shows 1483 kWh
